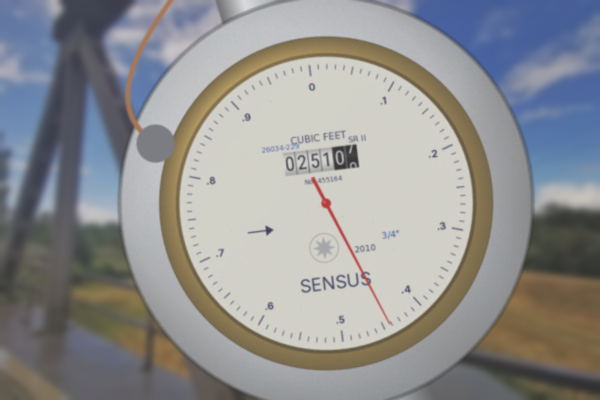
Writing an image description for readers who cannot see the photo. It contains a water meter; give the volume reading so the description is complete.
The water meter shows 25107.44 ft³
